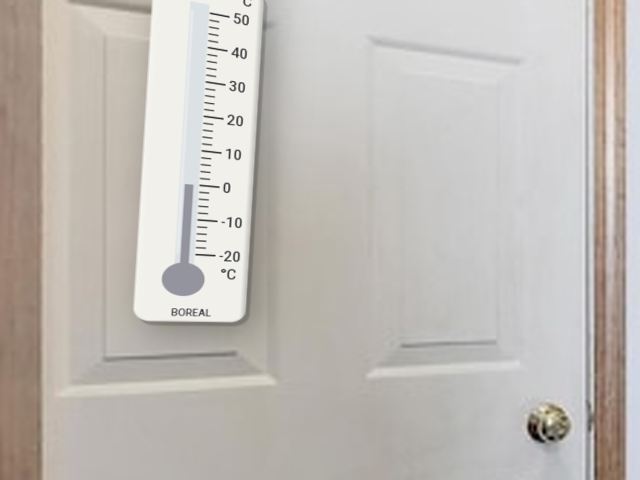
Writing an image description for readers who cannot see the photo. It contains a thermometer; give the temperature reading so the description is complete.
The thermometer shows 0 °C
